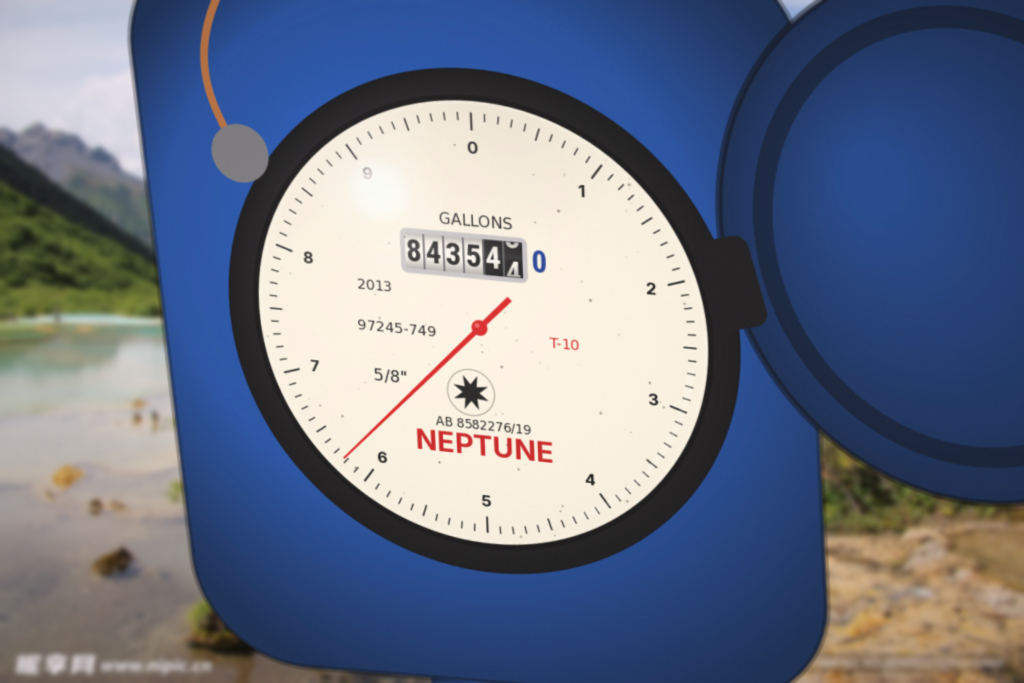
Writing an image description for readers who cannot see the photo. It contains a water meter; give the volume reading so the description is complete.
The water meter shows 8435436.2 gal
